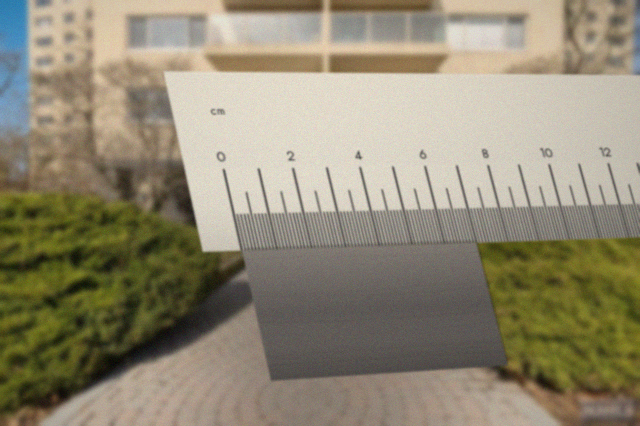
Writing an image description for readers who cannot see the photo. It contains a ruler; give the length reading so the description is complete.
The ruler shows 7 cm
